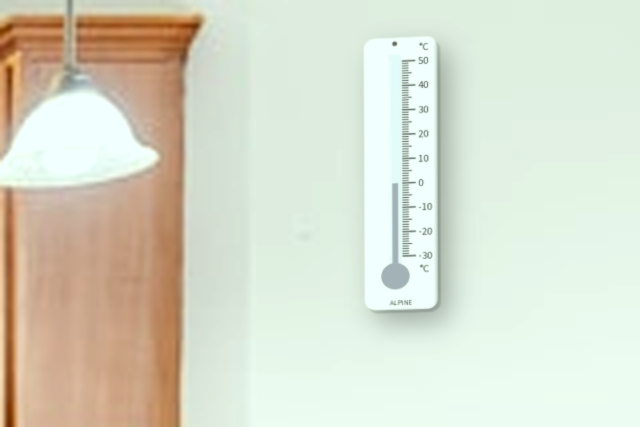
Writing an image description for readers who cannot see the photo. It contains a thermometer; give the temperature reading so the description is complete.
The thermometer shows 0 °C
